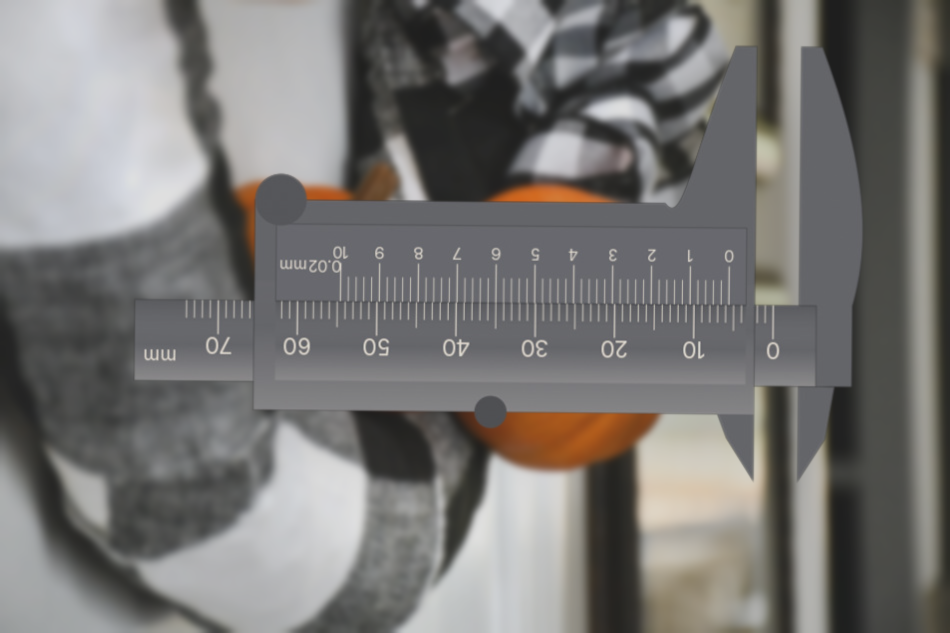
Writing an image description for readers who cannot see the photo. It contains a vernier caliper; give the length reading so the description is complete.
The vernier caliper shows 5.6 mm
